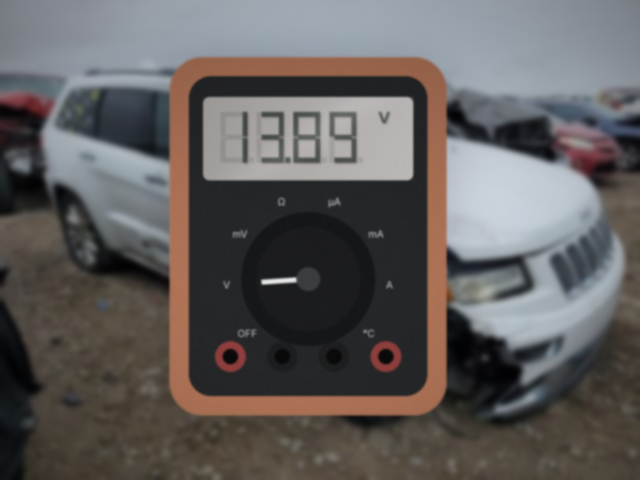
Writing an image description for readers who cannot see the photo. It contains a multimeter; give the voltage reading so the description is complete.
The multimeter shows 13.89 V
